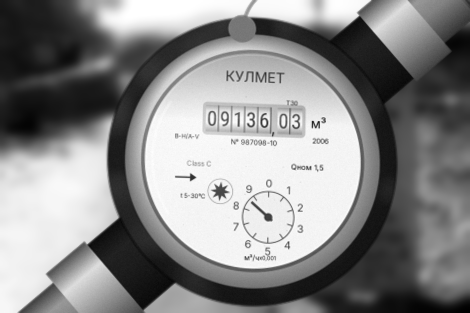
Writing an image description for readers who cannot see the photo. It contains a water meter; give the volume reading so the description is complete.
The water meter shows 9136.038 m³
